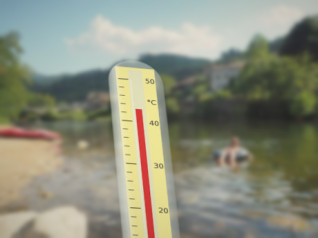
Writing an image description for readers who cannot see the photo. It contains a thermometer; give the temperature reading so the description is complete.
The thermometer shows 43 °C
